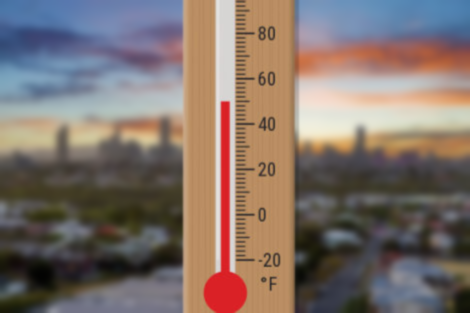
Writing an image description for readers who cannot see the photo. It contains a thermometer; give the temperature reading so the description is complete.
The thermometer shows 50 °F
